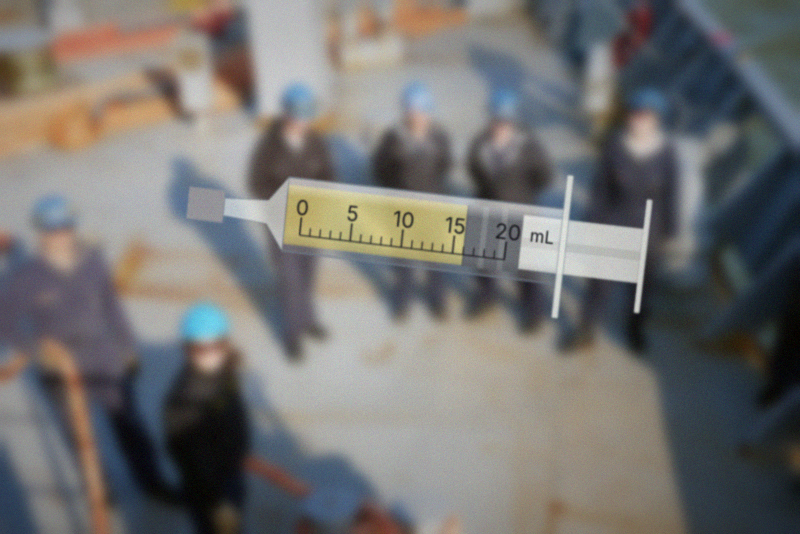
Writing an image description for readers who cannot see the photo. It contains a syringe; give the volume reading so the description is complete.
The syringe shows 16 mL
